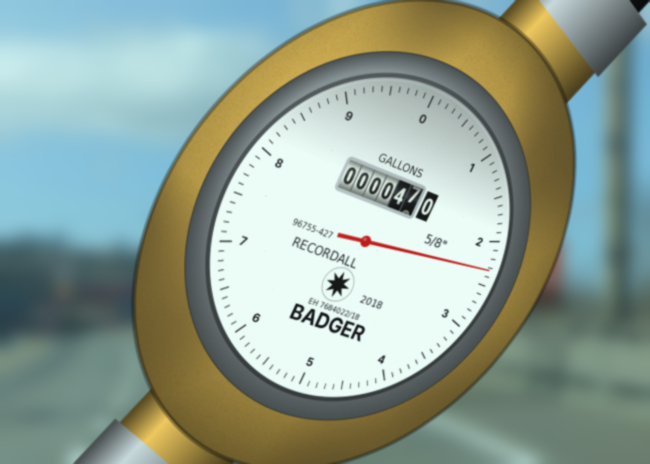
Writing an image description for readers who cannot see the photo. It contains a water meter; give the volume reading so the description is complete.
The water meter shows 472.3 gal
